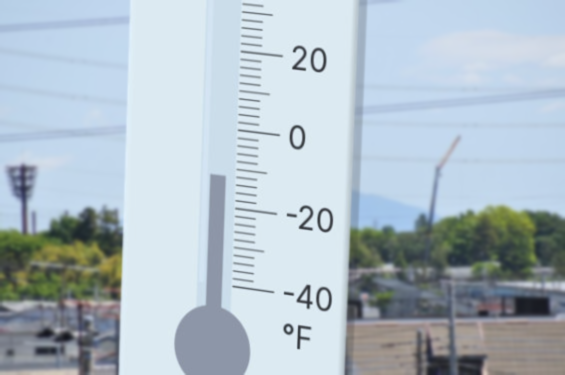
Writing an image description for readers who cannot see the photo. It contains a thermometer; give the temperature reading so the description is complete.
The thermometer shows -12 °F
